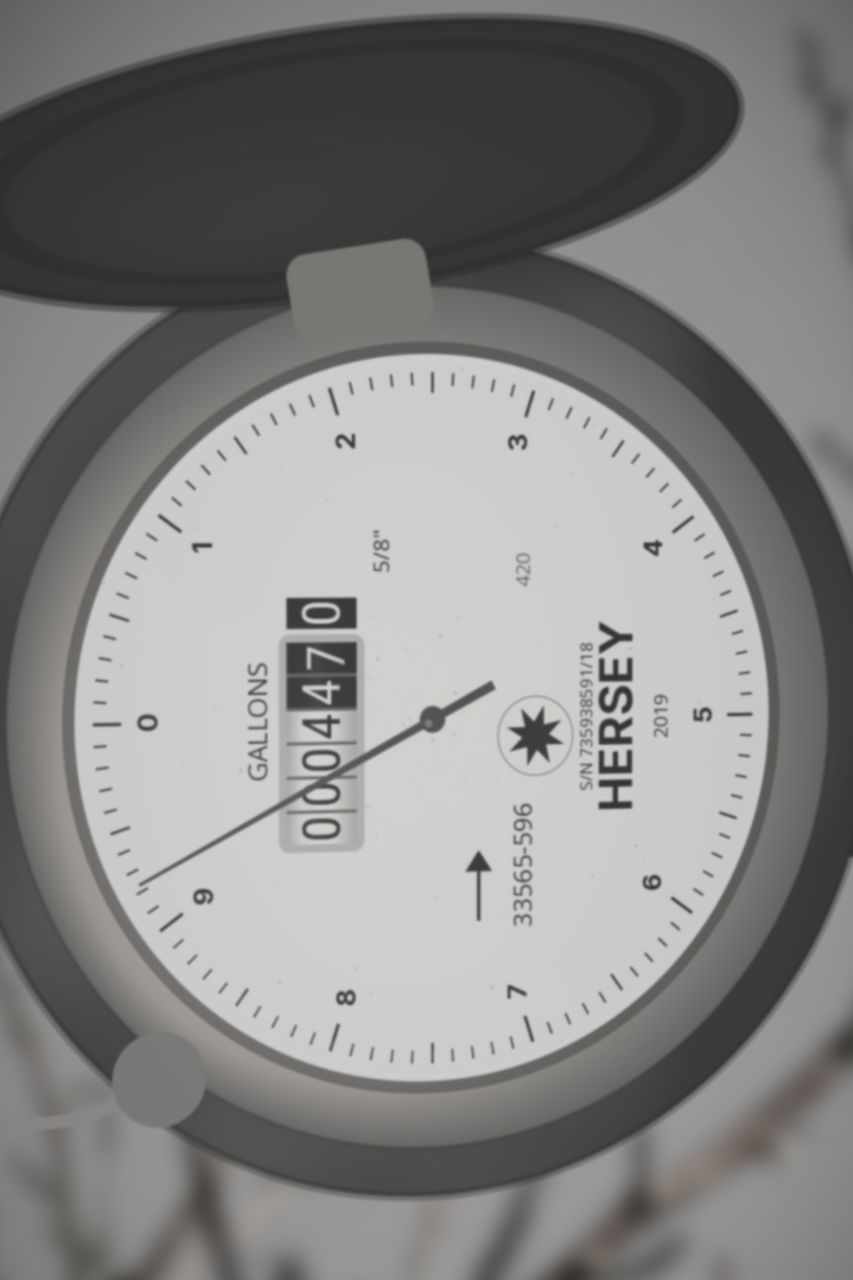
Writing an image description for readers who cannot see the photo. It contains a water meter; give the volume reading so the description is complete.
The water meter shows 4469.2 gal
